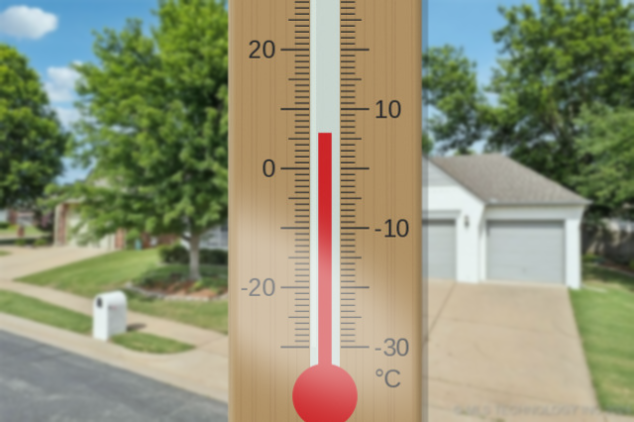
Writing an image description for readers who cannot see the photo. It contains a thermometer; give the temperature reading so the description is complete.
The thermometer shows 6 °C
